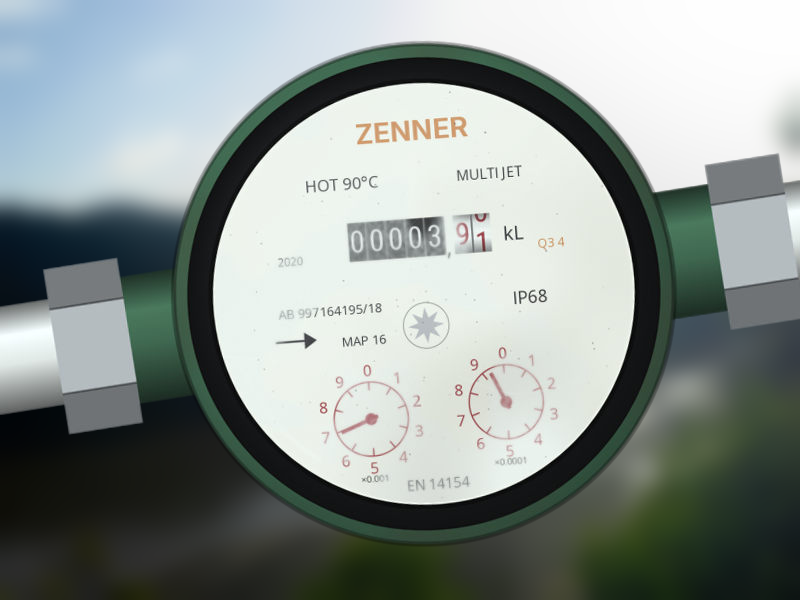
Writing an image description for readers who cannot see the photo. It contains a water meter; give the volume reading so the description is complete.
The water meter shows 3.9069 kL
